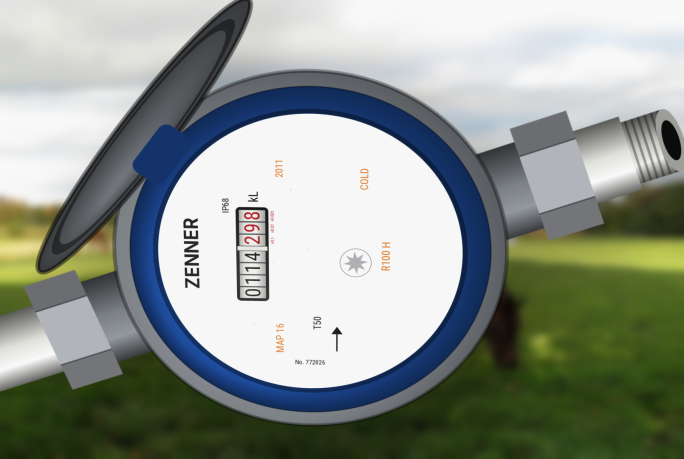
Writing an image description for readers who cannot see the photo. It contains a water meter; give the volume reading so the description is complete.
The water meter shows 114.298 kL
